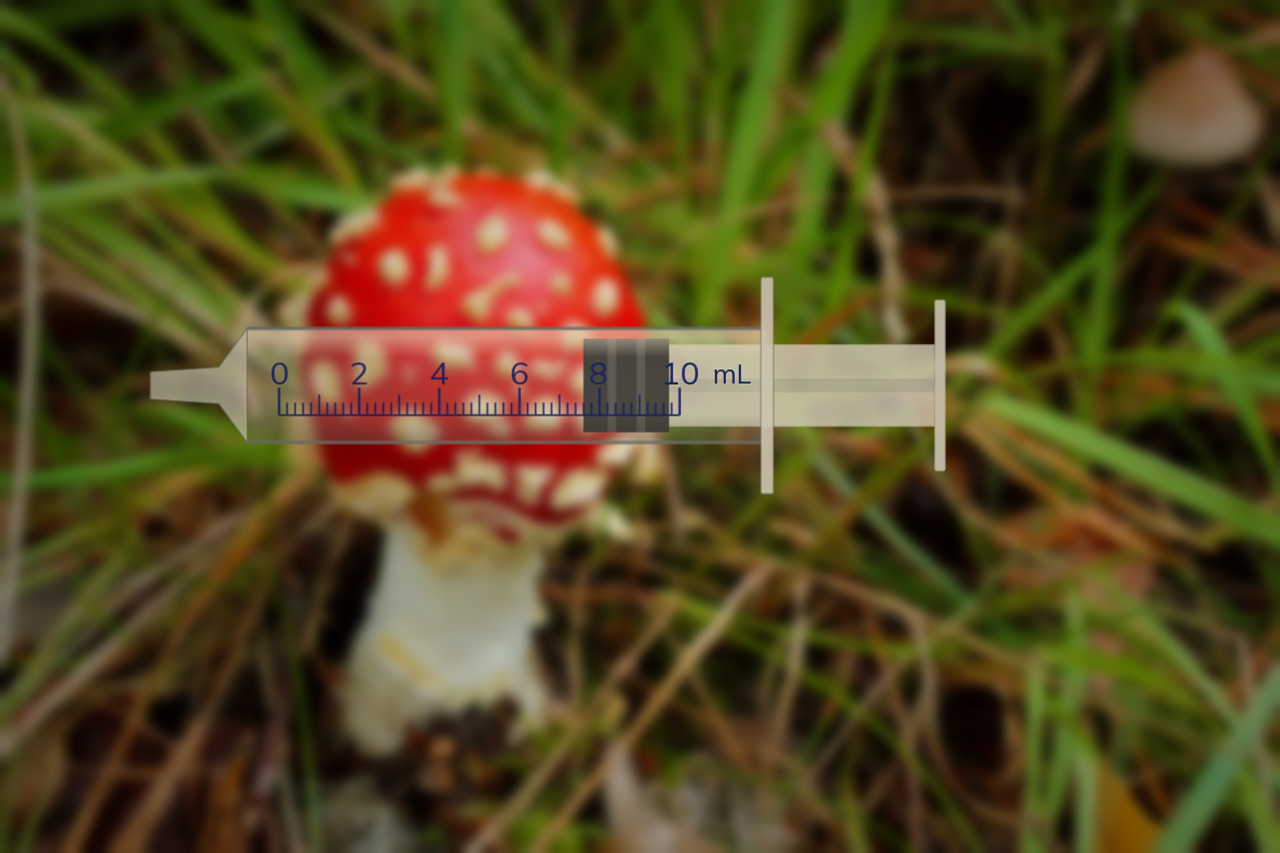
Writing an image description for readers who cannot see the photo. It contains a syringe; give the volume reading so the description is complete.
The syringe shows 7.6 mL
